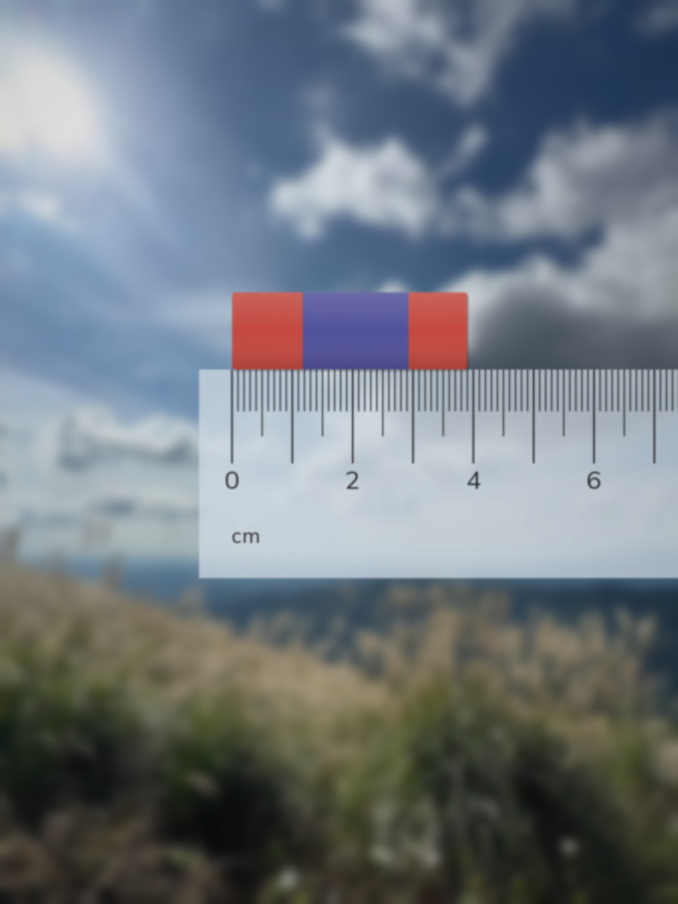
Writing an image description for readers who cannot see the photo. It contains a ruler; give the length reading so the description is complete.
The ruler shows 3.9 cm
